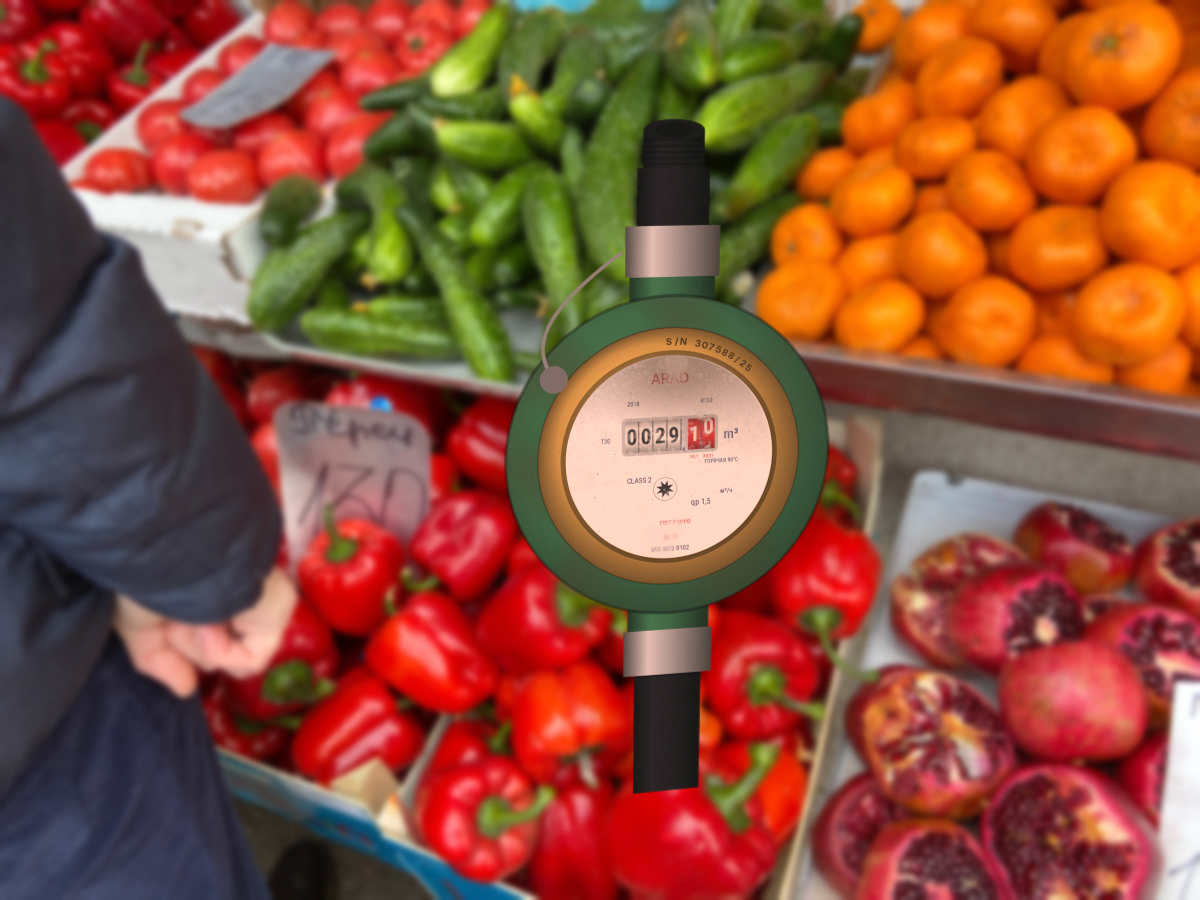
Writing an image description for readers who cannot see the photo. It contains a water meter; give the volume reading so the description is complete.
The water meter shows 29.10 m³
